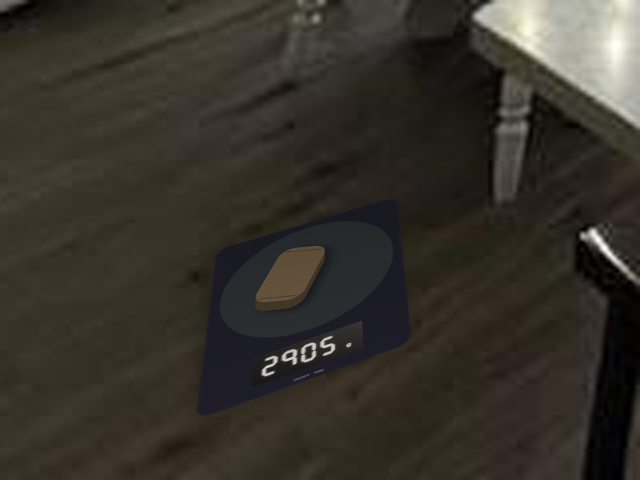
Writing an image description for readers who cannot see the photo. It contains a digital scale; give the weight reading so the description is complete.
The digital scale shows 2905 g
